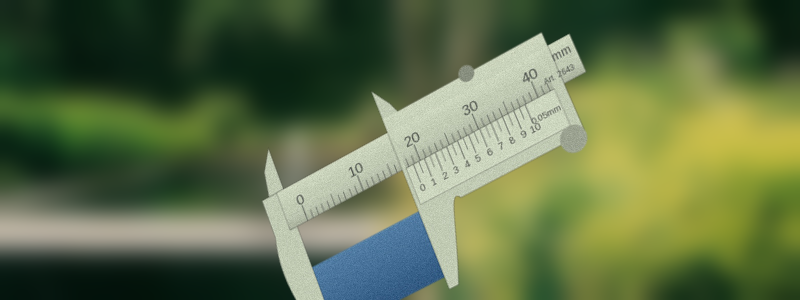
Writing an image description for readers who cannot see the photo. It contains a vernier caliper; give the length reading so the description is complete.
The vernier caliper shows 18.8 mm
